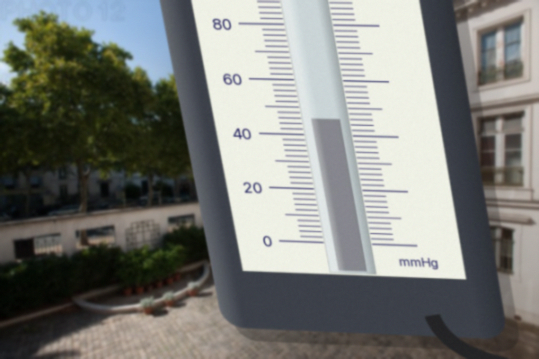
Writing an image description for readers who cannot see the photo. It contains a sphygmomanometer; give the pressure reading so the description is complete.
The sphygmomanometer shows 46 mmHg
